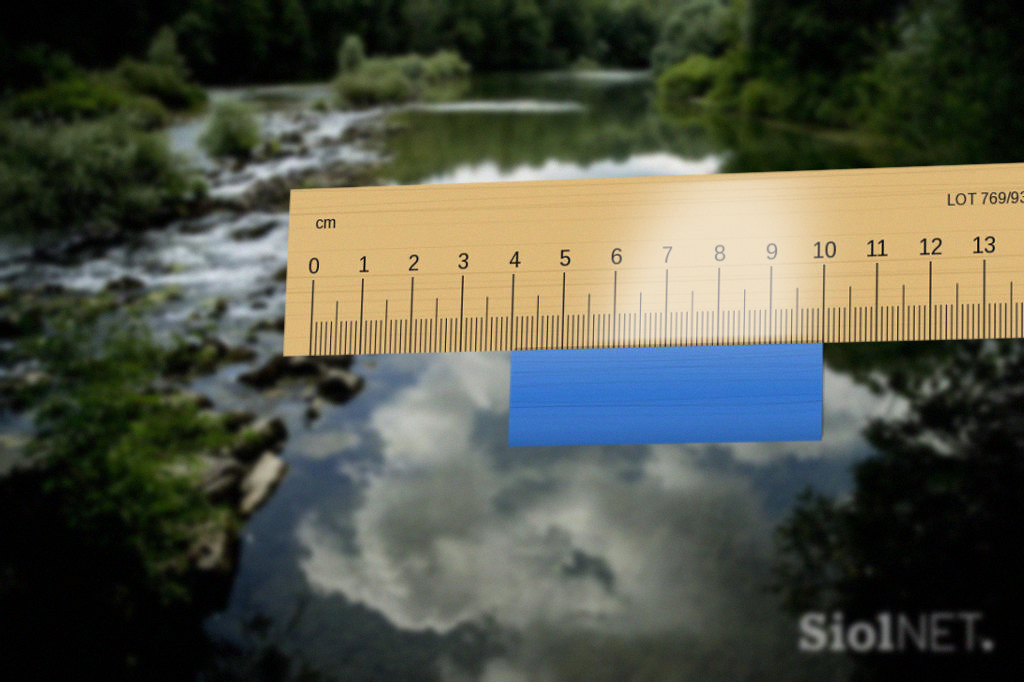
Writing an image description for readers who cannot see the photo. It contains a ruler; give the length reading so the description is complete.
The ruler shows 6 cm
